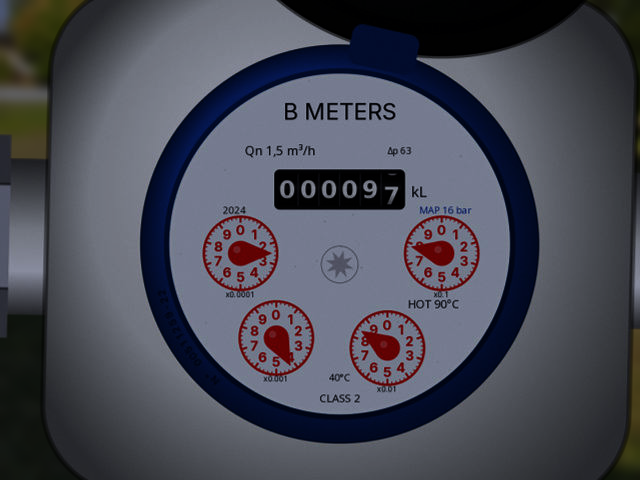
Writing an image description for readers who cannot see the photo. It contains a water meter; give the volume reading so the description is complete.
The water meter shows 96.7842 kL
